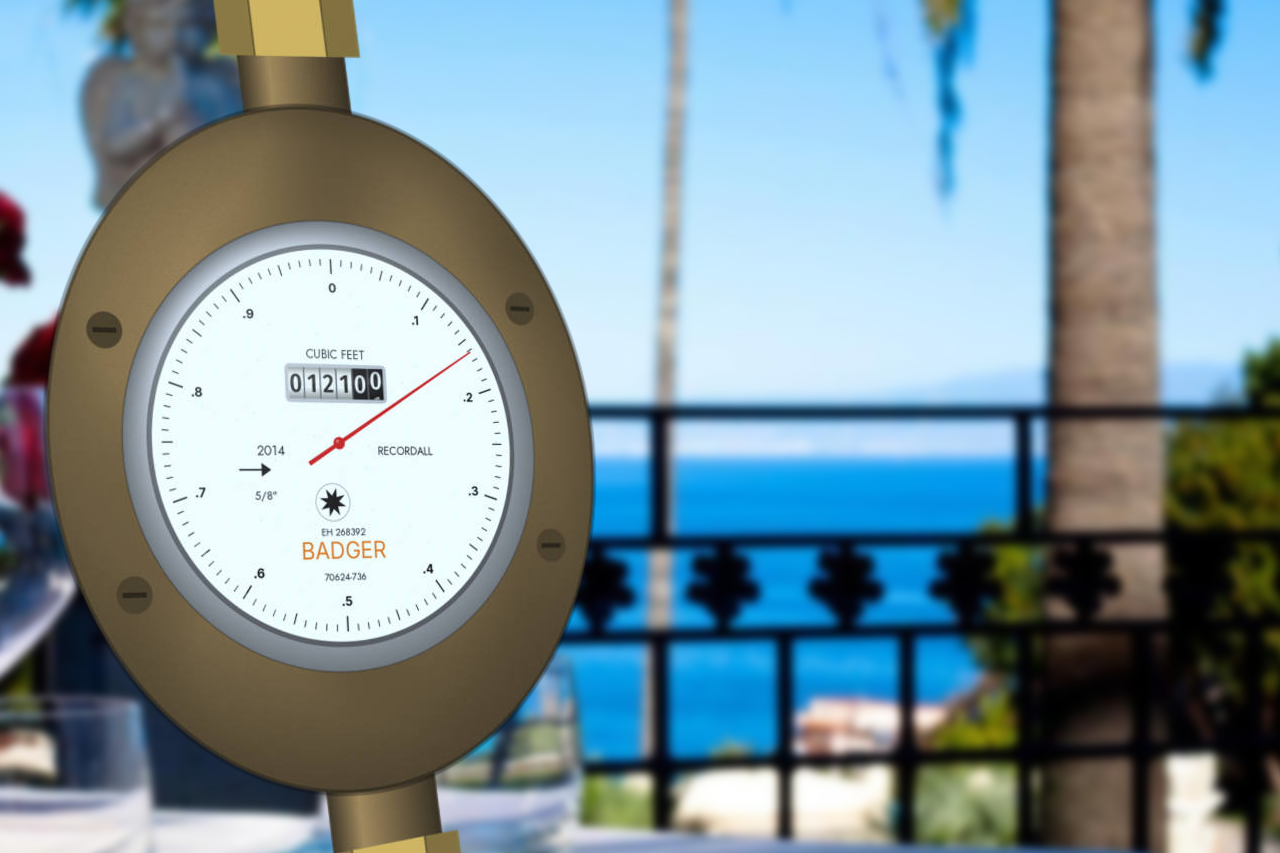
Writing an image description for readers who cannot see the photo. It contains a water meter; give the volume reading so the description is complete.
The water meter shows 12100.16 ft³
